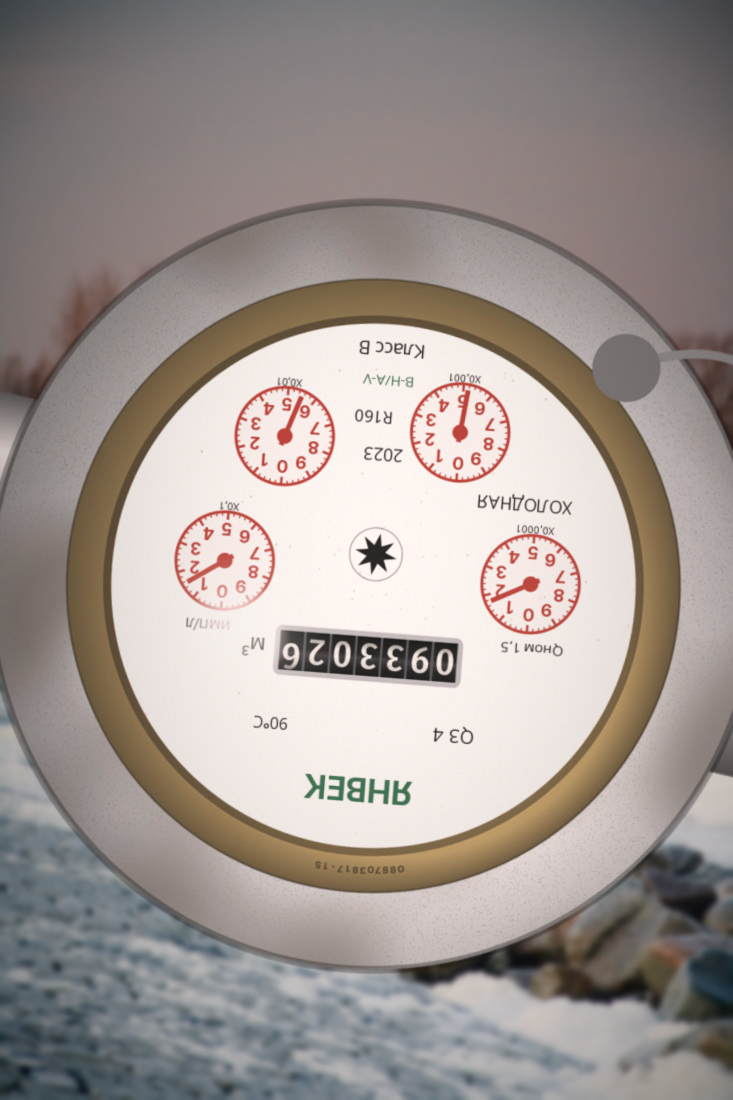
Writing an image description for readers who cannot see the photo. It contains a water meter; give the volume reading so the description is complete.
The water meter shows 933026.1551 m³
